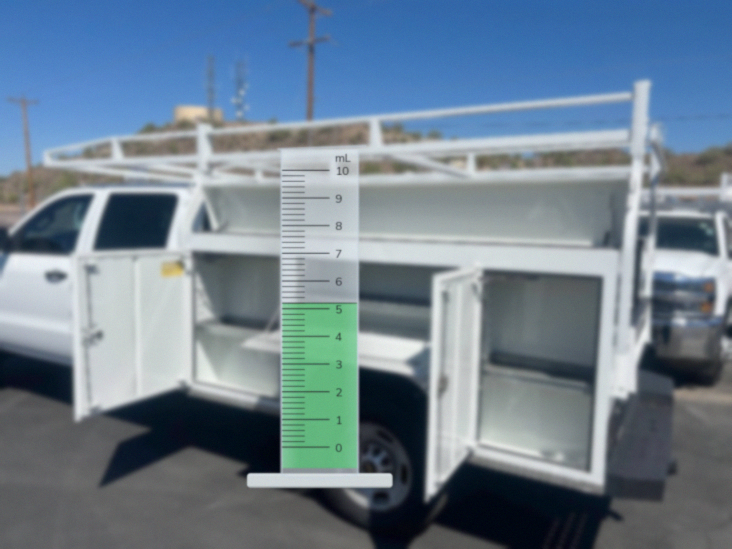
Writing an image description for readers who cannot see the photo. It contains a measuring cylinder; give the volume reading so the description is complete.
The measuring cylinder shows 5.2 mL
